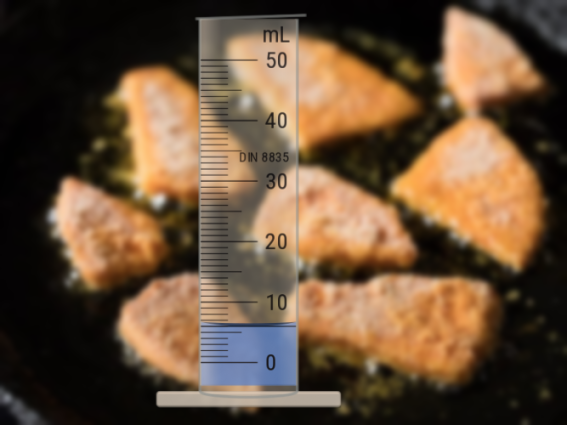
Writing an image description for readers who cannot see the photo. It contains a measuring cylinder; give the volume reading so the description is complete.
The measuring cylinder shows 6 mL
